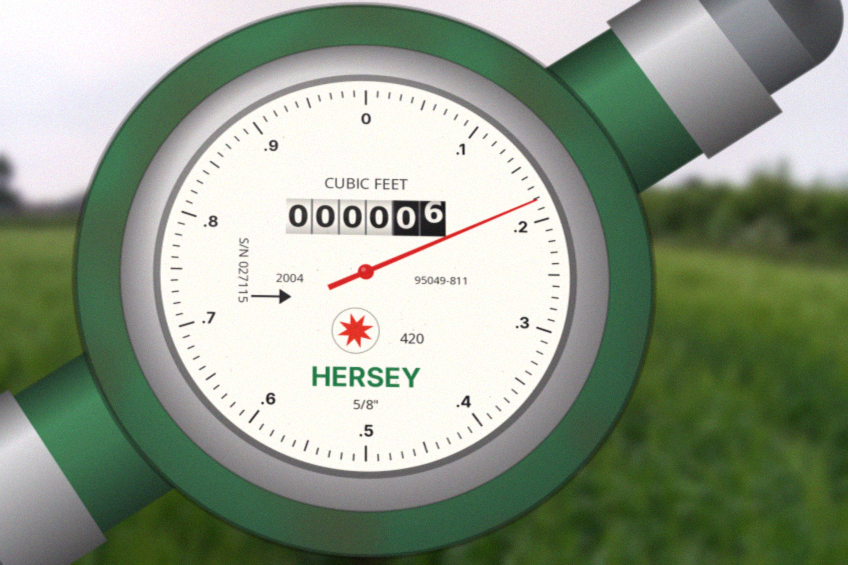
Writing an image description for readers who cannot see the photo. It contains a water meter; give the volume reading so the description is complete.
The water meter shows 6.18 ft³
